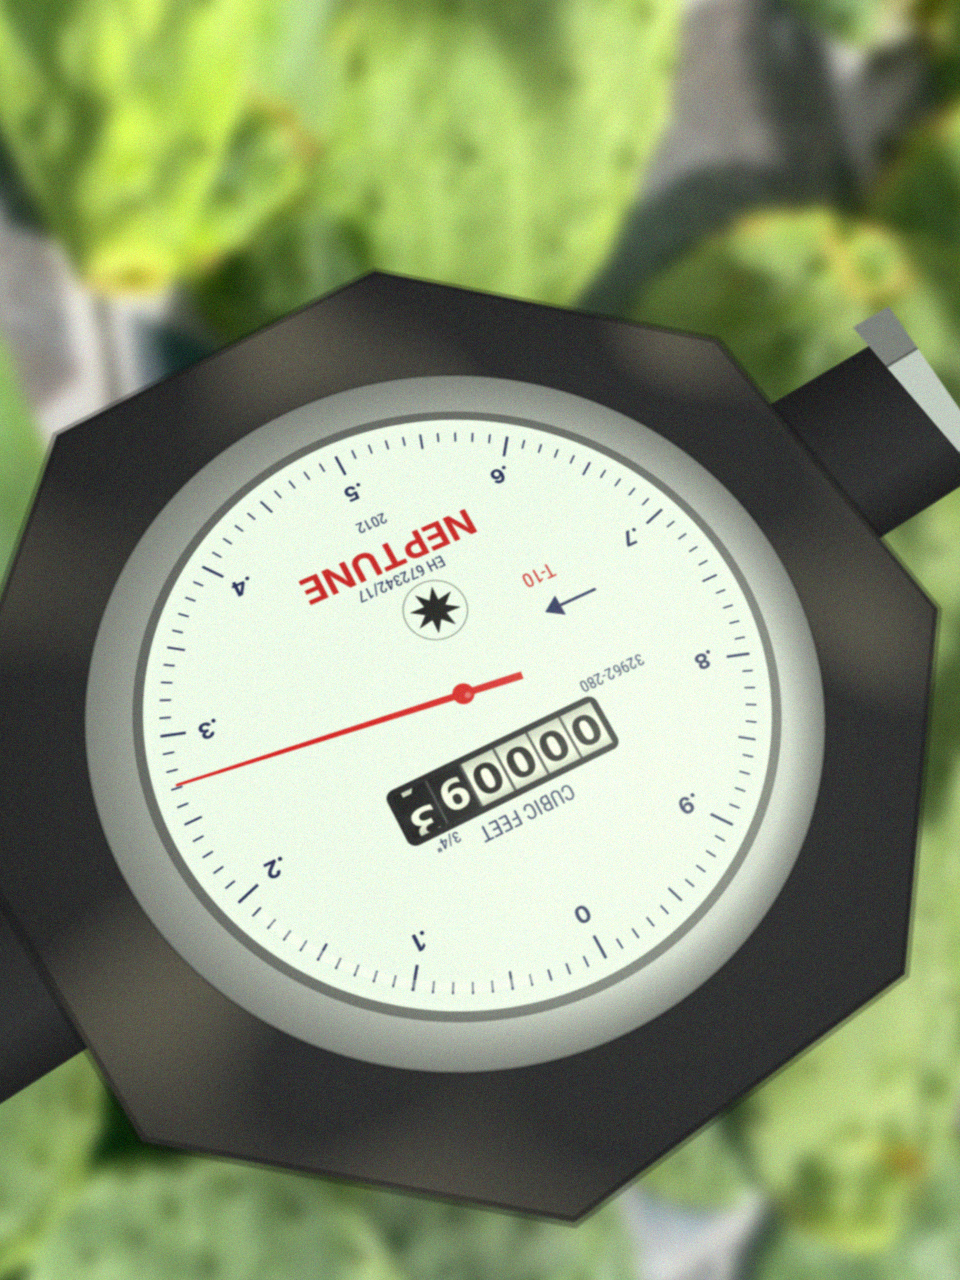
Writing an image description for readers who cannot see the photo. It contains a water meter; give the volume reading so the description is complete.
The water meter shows 93.27 ft³
